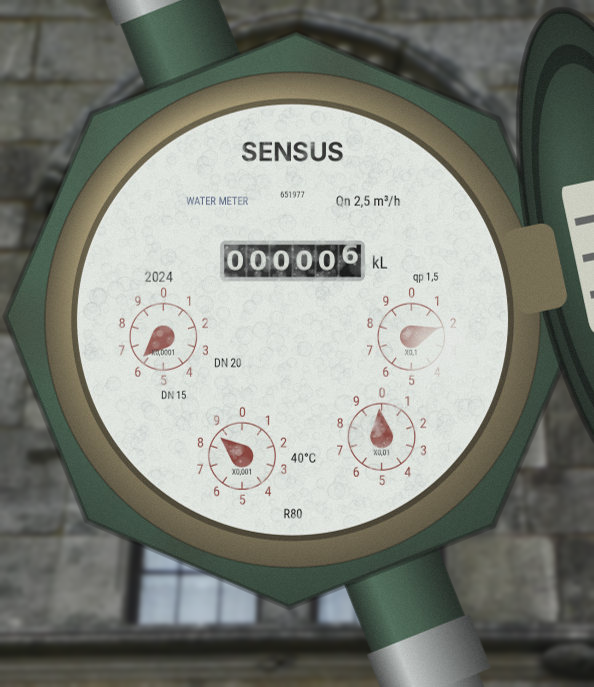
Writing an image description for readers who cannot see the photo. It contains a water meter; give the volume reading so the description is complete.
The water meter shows 6.1986 kL
